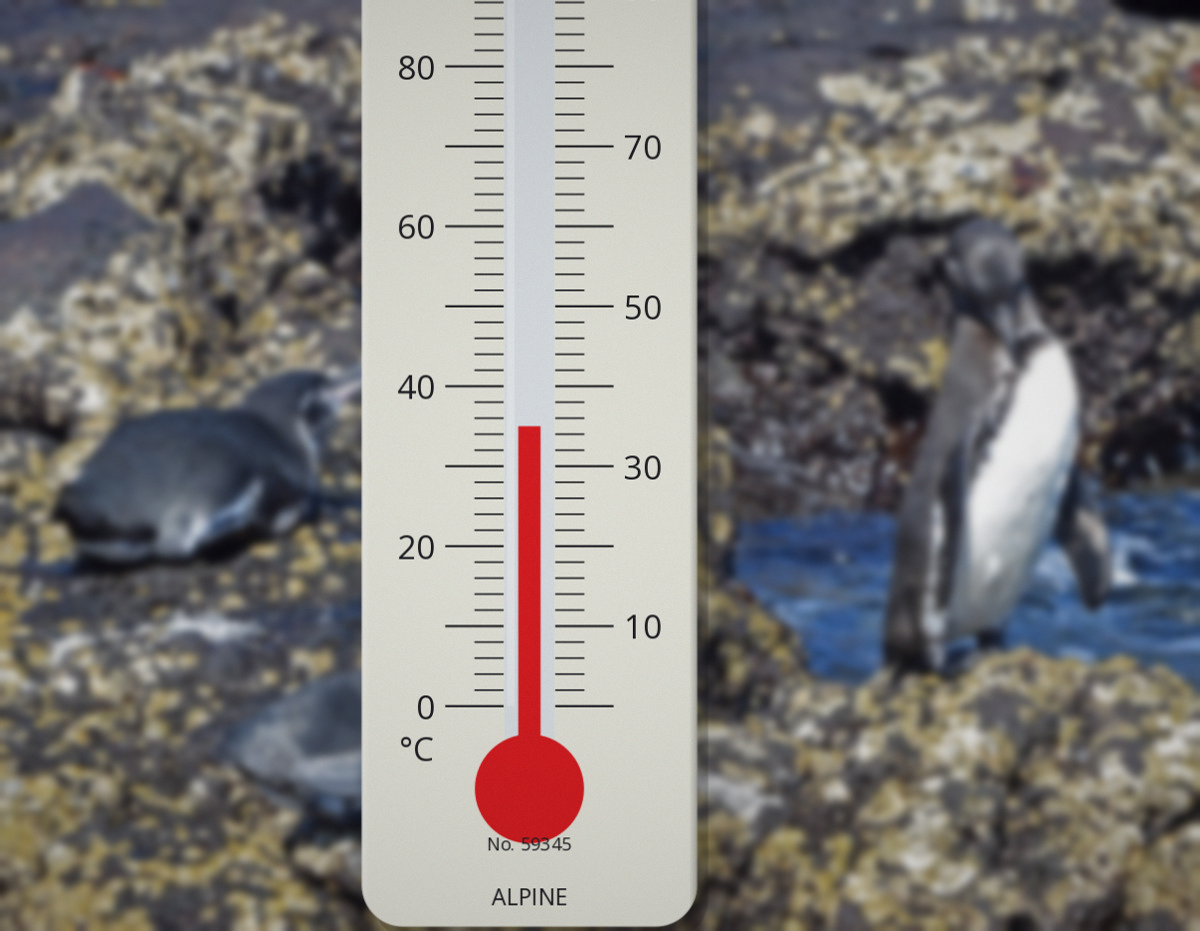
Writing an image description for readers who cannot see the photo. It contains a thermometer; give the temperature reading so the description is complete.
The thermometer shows 35 °C
